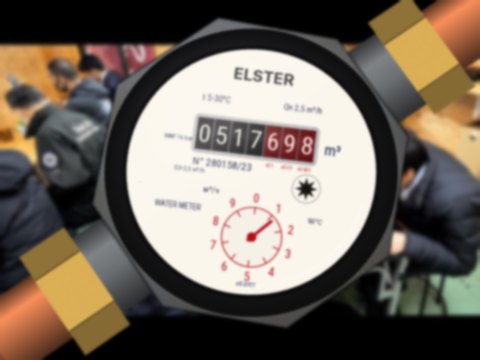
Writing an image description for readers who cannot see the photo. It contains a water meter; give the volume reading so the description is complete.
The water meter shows 517.6981 m³
